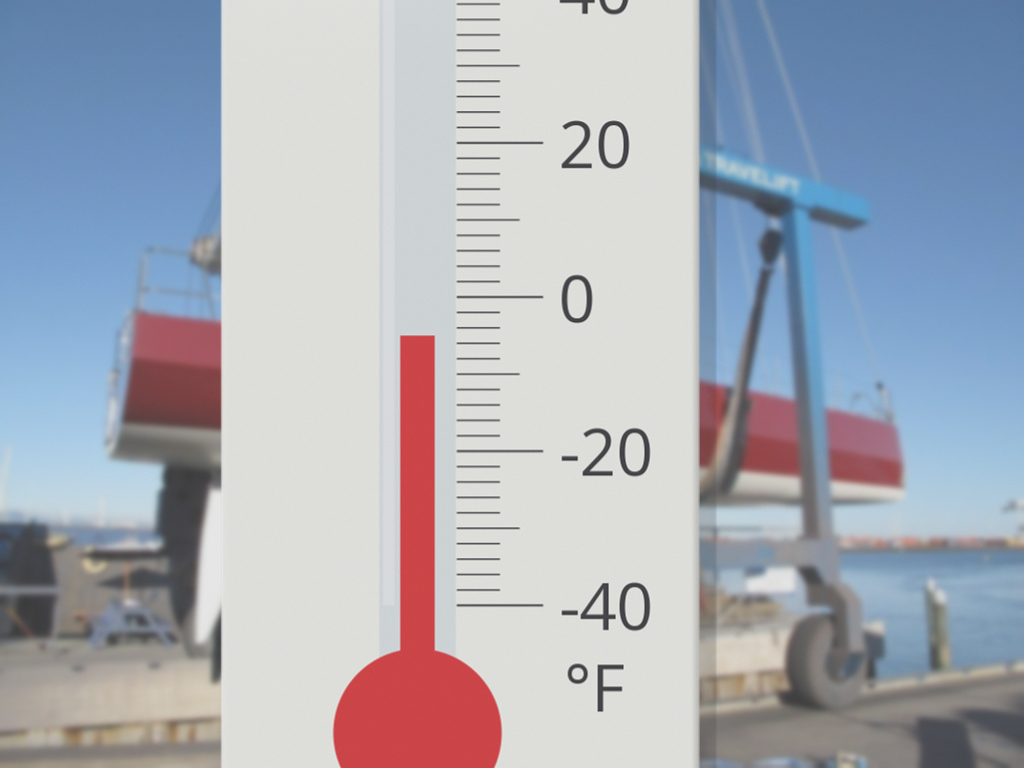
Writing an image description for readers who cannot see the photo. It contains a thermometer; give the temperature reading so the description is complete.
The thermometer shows -5 °F
